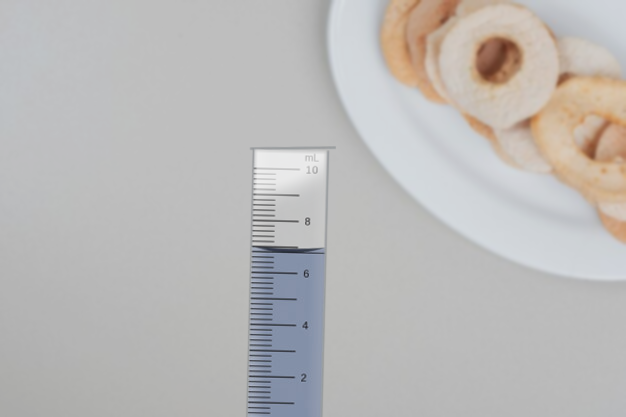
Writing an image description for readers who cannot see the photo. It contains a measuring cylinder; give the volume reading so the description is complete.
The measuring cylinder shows 6.8 mL
